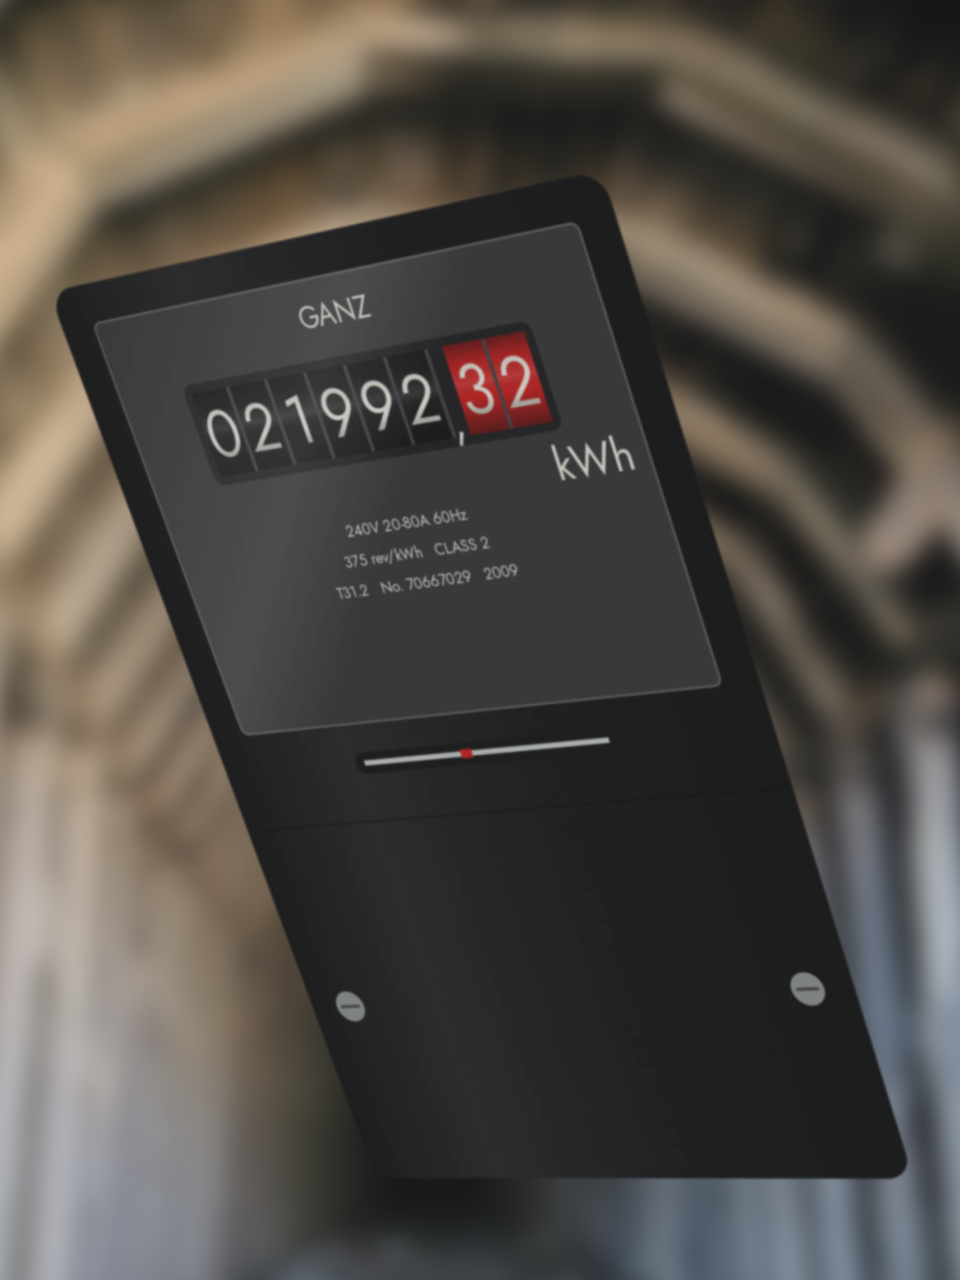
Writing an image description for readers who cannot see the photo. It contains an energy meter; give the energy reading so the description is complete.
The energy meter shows 21992.32 kWh
